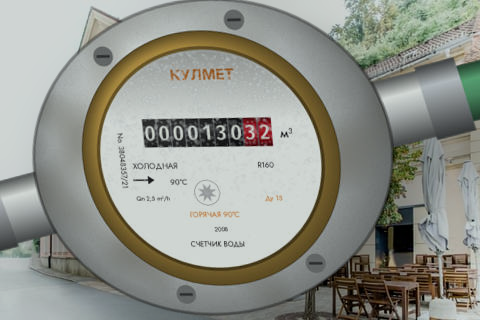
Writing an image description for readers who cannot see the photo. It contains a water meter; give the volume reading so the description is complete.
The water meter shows 130.32 m³
